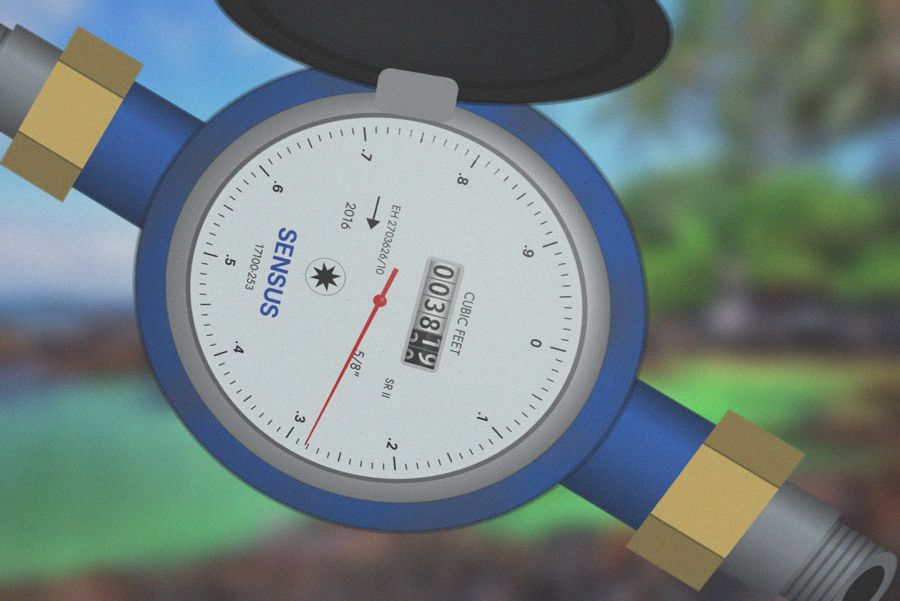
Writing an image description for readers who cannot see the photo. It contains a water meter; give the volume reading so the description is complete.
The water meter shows 3819.28 ft³
